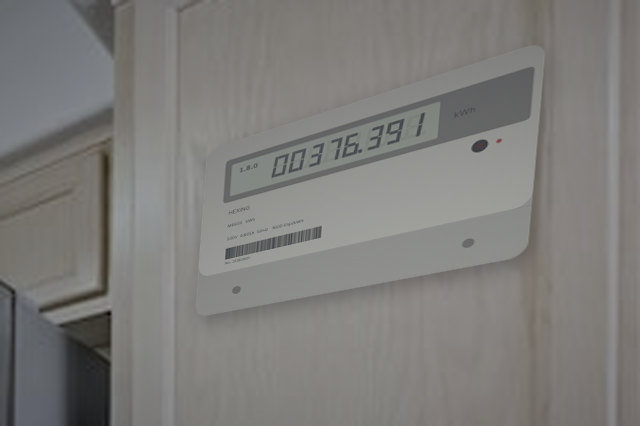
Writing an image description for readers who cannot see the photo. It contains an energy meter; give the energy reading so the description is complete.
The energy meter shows 376.391 kWh
